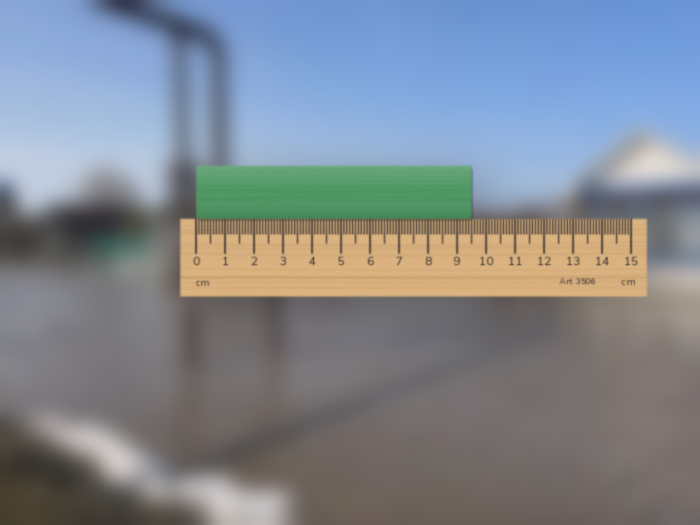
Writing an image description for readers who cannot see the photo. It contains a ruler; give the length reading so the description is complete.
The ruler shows 9.5 cm
